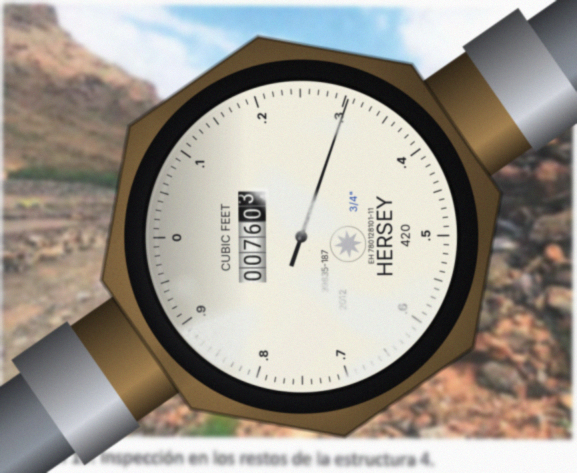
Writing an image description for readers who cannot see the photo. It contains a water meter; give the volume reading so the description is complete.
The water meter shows 7603.30 ft³
